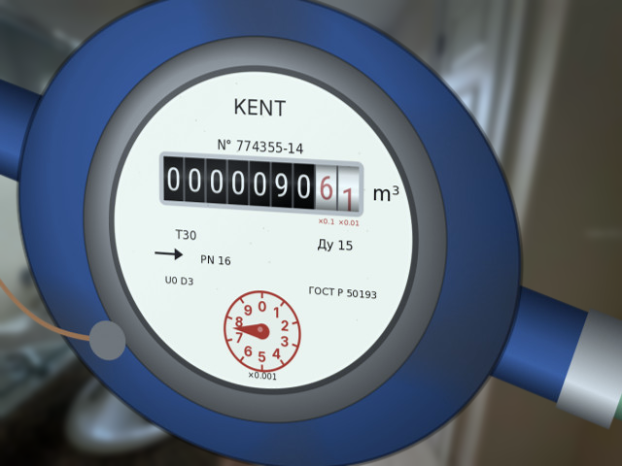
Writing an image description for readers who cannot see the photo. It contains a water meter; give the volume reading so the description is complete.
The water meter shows 90.607 m³
